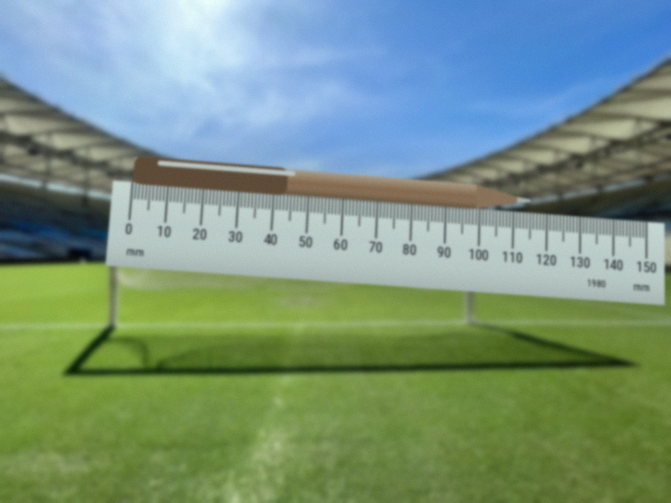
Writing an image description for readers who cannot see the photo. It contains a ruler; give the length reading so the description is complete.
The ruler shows 115 mm
